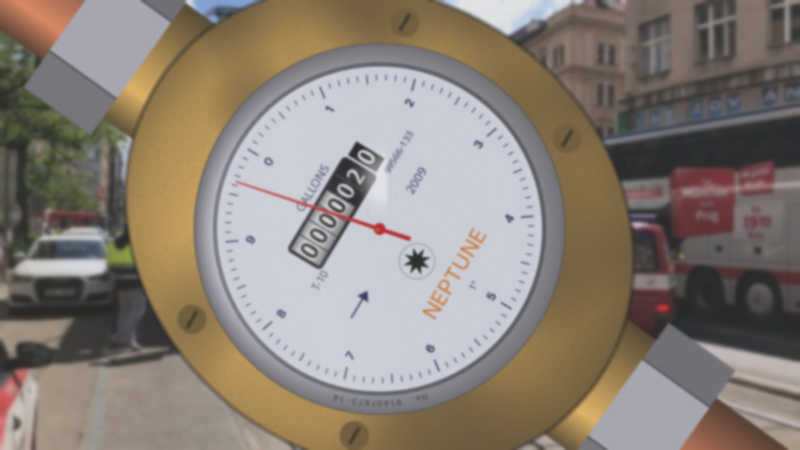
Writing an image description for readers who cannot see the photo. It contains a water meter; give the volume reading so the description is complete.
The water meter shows 19.6 gal
